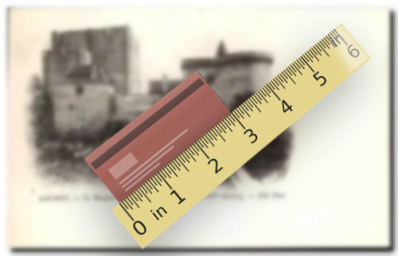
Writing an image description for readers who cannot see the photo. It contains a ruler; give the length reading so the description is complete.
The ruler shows 3 in
